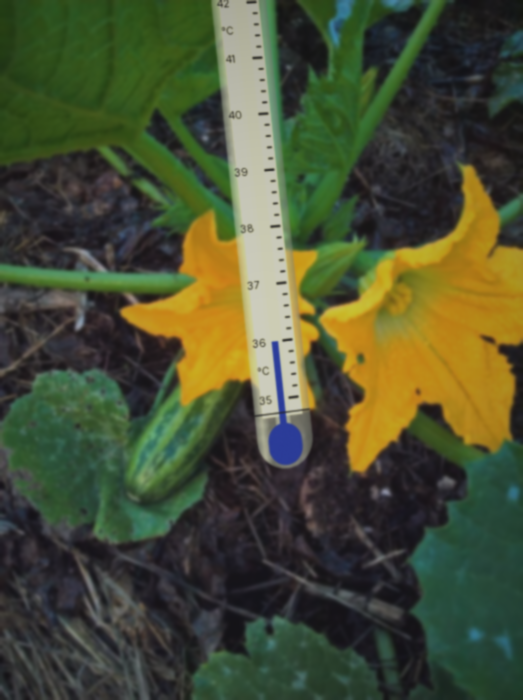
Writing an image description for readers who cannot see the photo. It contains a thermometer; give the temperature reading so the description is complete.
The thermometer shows 36 °C
